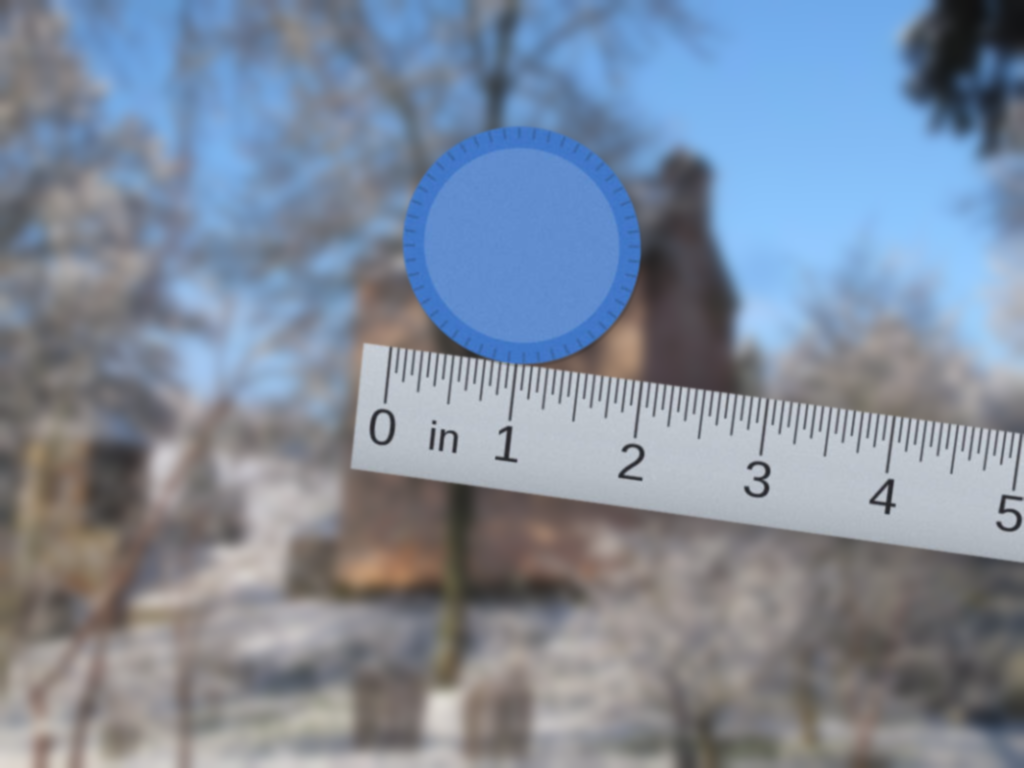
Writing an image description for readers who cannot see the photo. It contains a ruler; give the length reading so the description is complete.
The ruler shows 1.875 in
